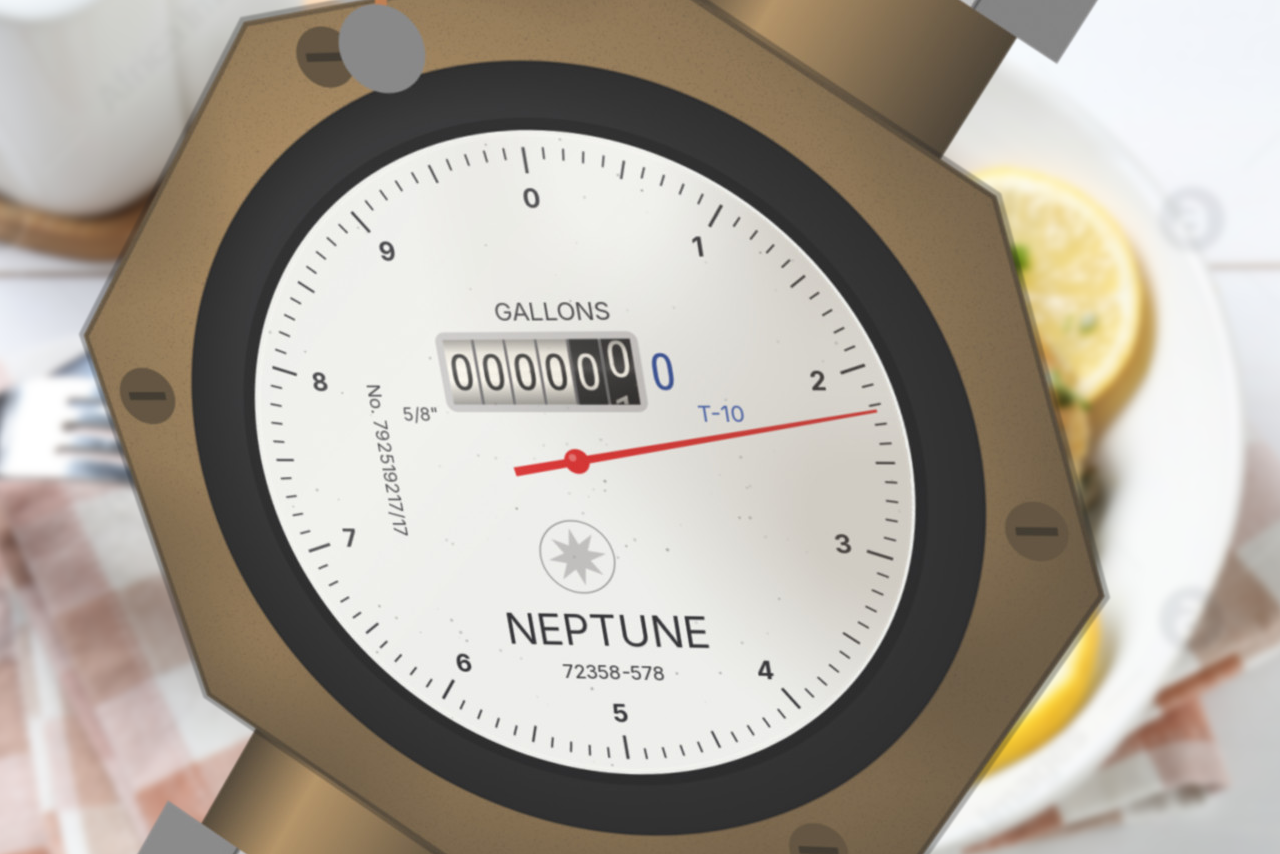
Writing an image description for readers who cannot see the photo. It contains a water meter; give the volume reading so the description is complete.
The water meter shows 2.2 gal
